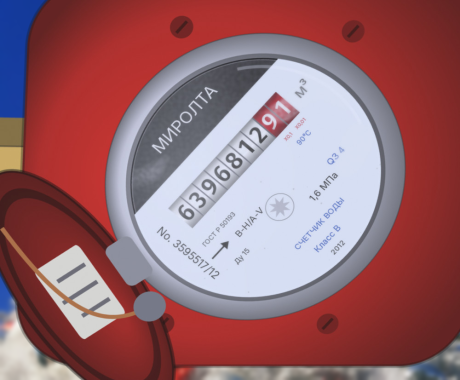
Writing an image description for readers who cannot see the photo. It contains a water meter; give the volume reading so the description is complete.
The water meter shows 6396812.91 m³
